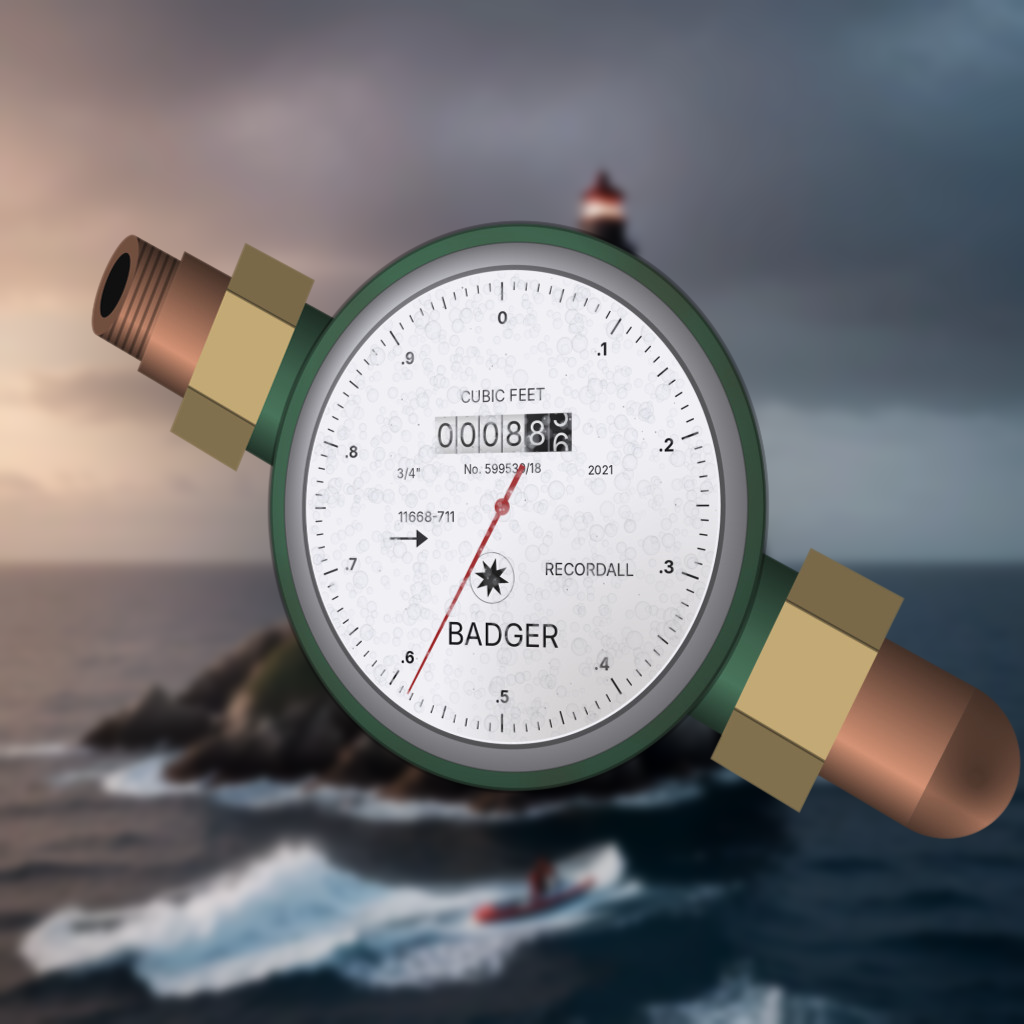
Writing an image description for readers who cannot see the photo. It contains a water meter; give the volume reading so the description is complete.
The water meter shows 885.58 ft³
